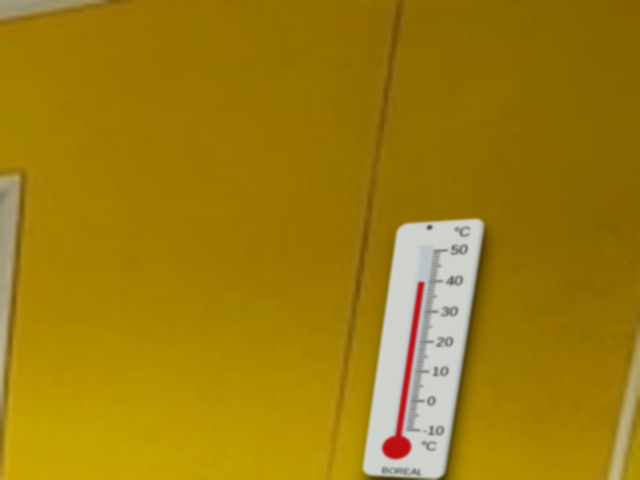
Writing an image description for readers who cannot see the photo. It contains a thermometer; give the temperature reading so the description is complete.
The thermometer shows 40 °C
